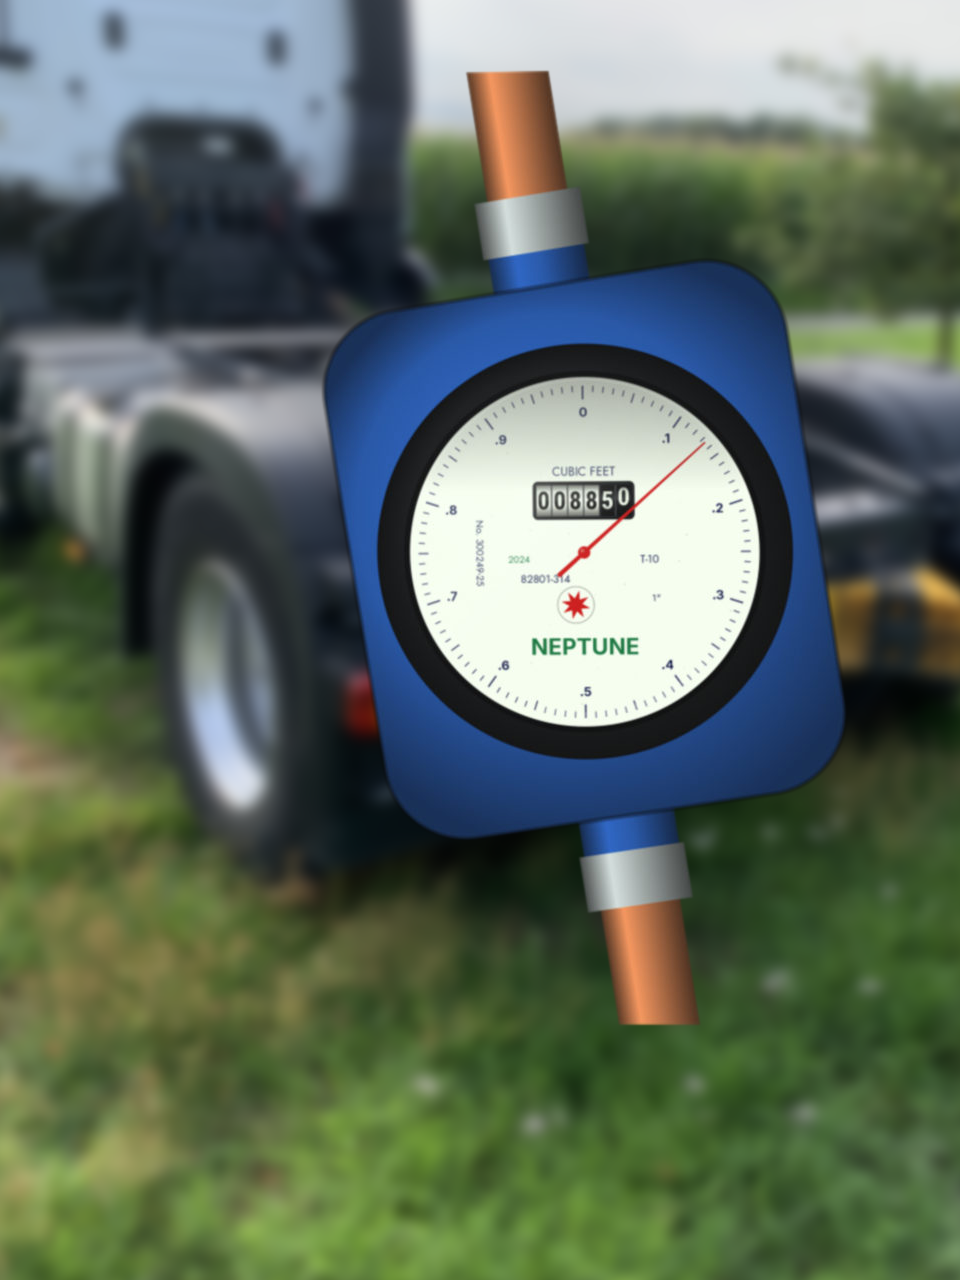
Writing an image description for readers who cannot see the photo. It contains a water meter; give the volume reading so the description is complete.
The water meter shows 8850.13 ft³
